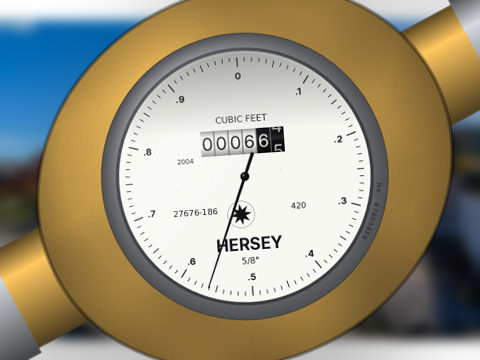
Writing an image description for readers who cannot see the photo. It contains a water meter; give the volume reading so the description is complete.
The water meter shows 664.56 ft³
